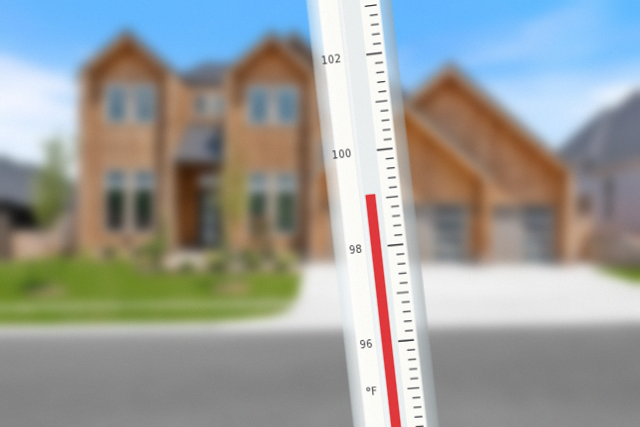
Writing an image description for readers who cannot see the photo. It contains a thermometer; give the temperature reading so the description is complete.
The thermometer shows 99.1 °F
